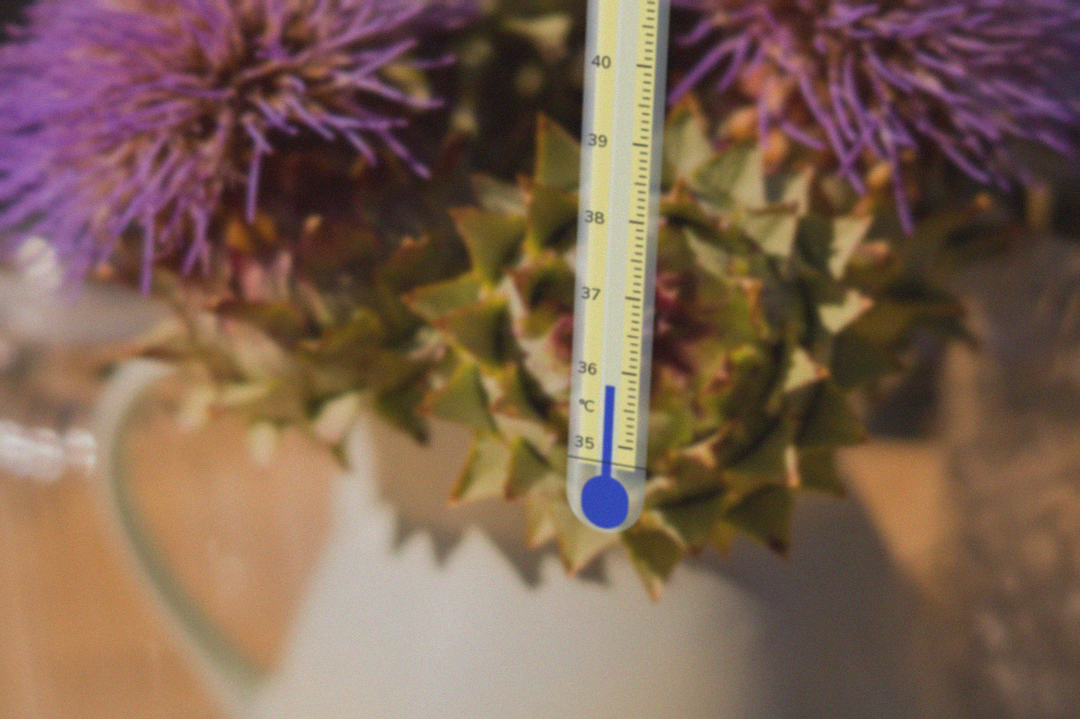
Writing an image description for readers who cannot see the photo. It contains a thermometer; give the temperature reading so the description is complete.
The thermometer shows 35.8 °C
